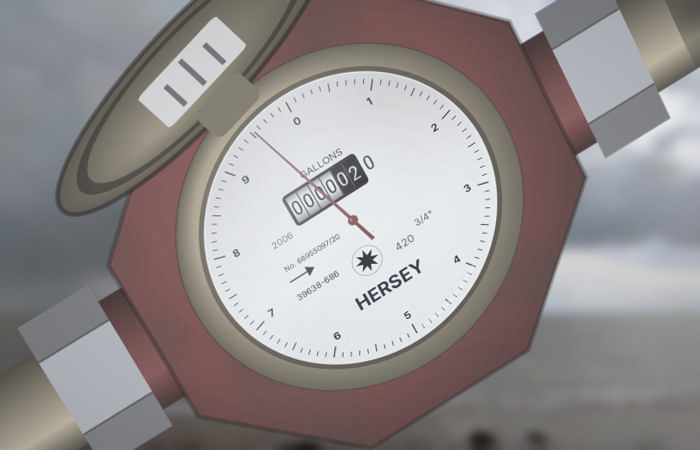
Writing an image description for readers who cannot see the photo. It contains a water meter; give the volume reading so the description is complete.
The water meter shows 19.5 gal
